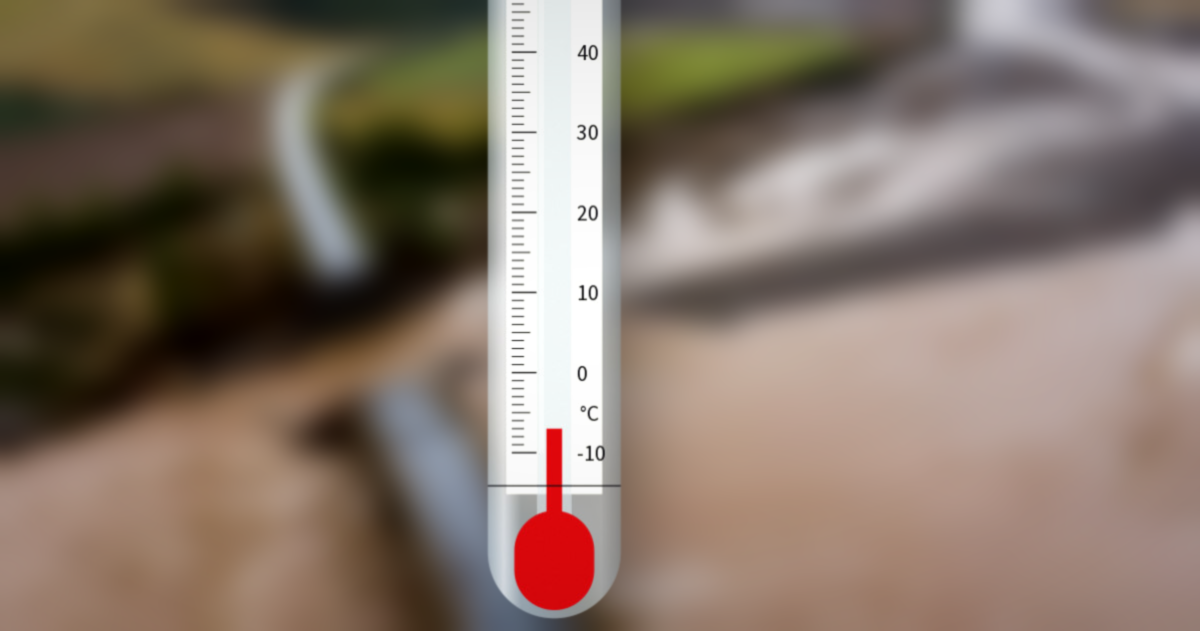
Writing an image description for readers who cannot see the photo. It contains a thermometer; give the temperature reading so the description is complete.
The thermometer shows -7 °C
